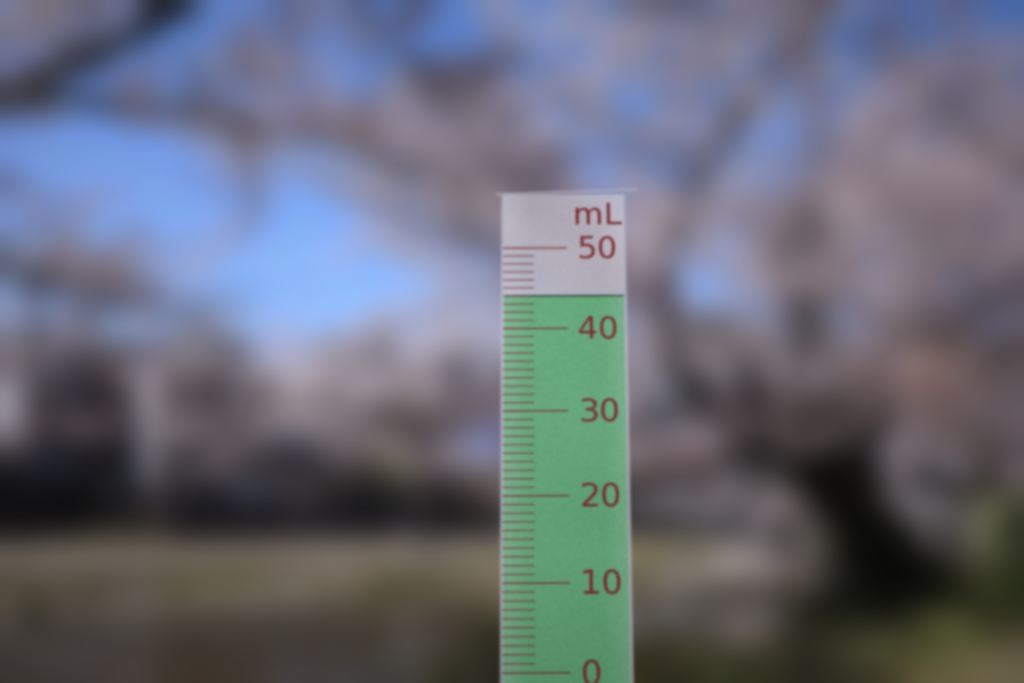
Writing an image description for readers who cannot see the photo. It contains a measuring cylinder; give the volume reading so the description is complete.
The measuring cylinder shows 44 mL
